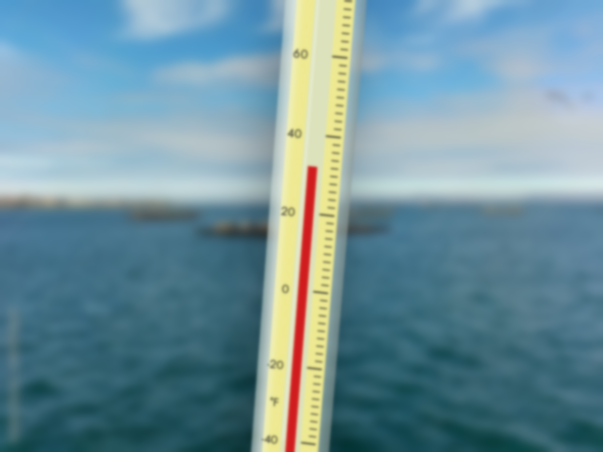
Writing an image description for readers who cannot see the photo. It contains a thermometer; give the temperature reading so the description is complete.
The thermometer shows 32 °F
